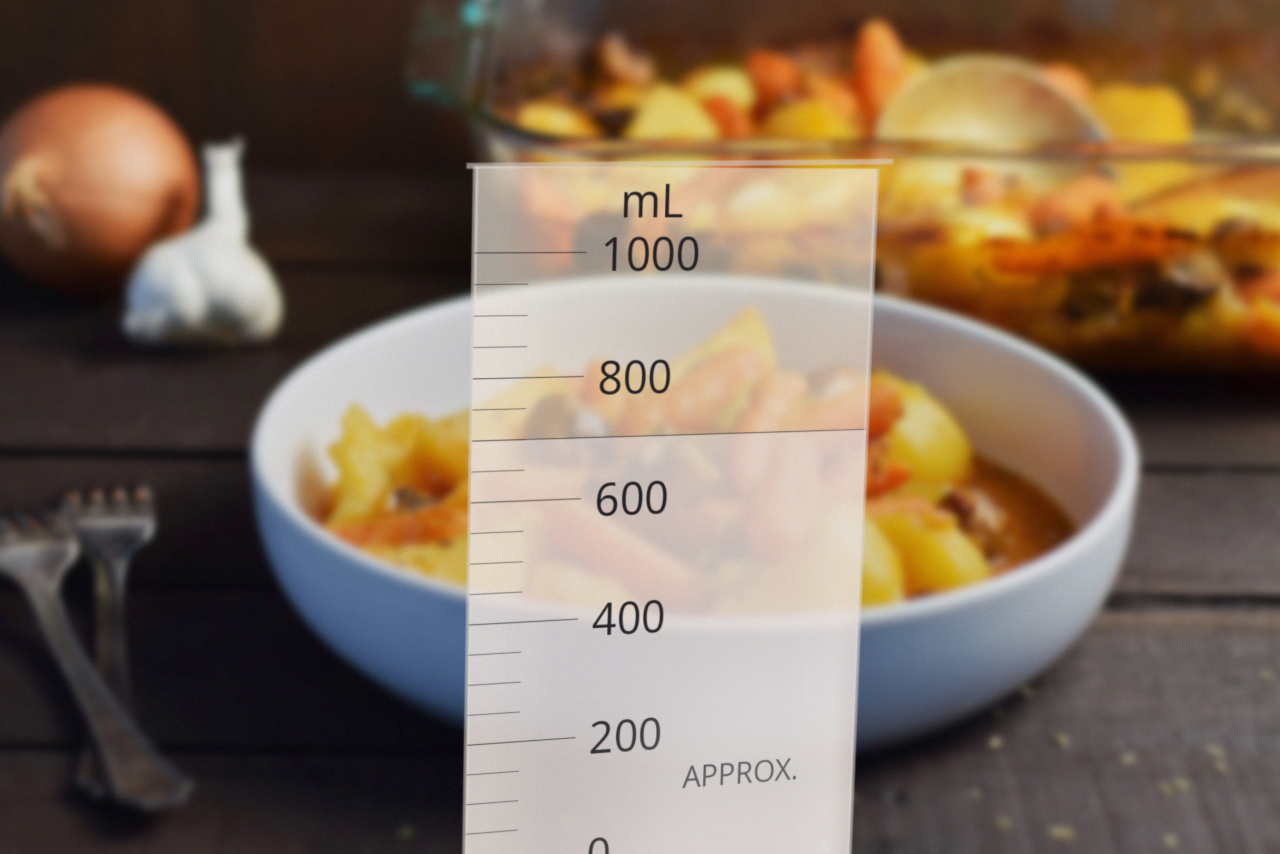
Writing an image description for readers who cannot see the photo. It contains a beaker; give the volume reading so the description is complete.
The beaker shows 700 mL
